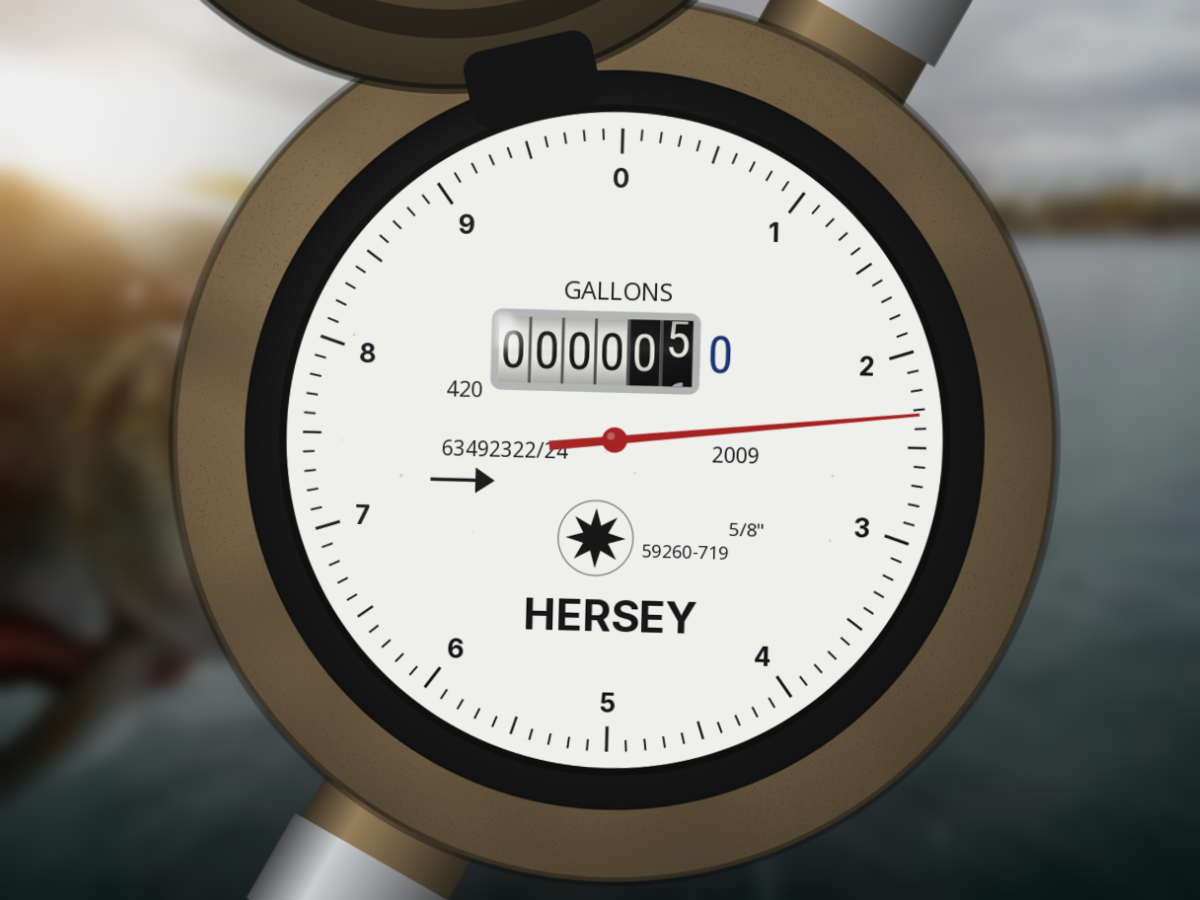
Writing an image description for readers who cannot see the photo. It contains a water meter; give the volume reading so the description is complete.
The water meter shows 52.3 gal
